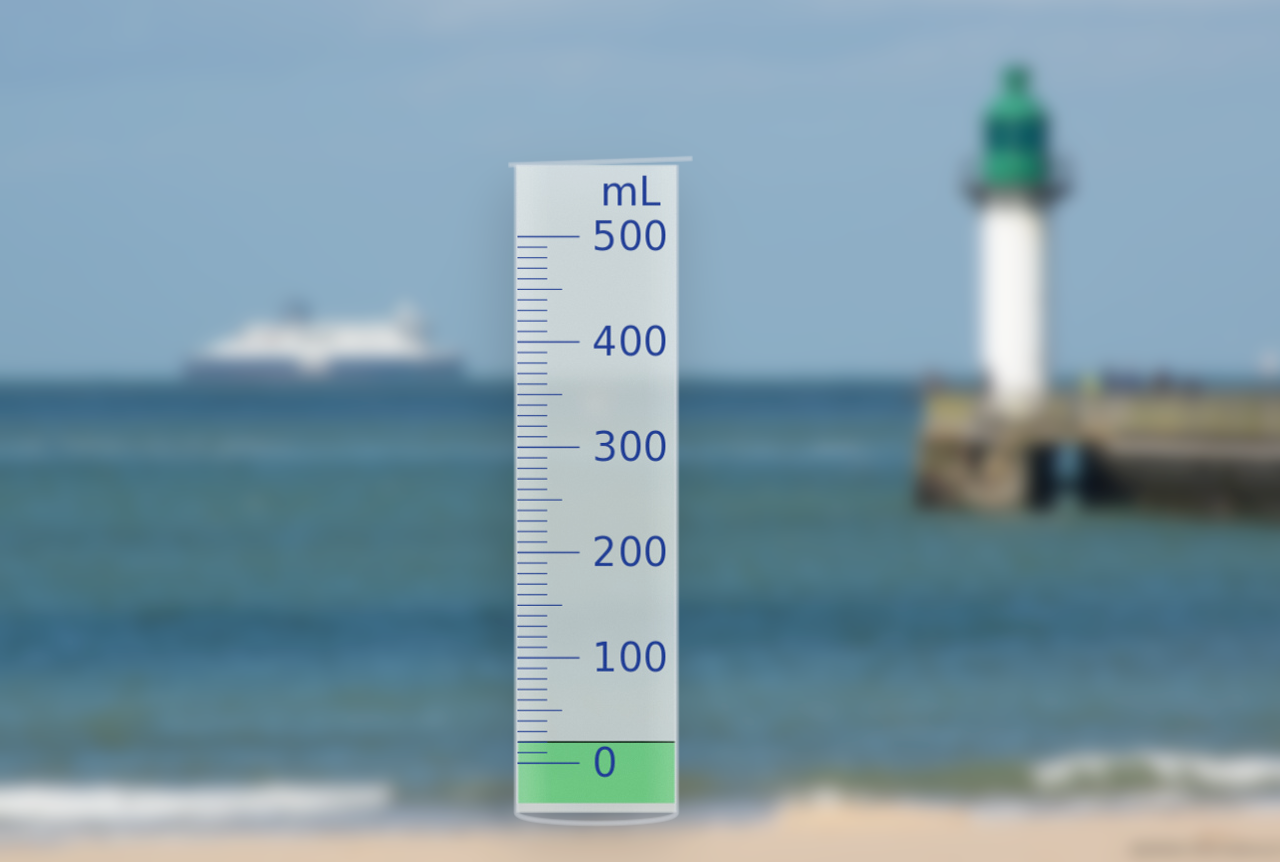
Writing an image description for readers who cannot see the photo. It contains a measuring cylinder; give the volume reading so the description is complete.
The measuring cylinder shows 20 mL
